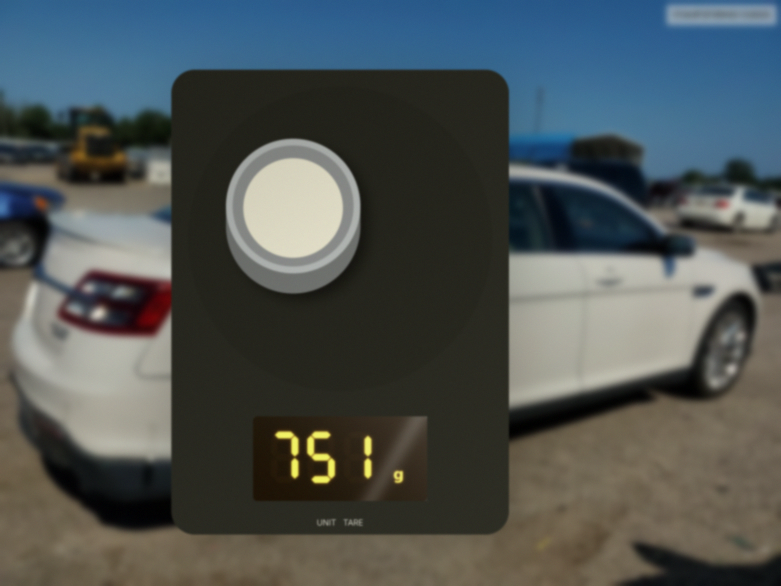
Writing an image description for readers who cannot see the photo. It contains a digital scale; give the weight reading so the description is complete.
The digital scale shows 751 g
